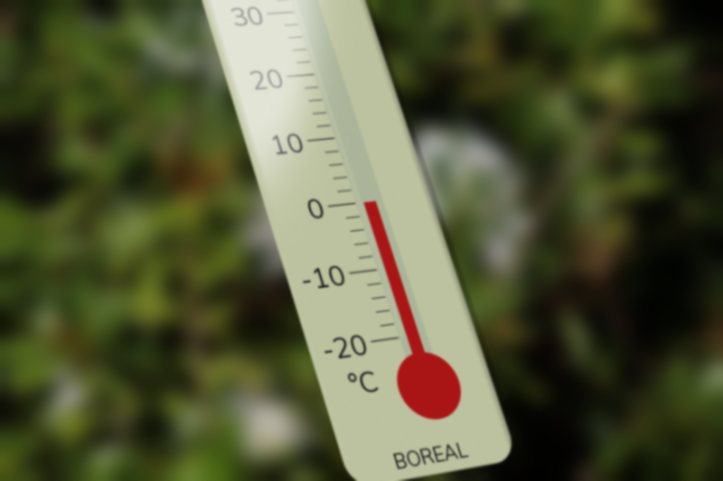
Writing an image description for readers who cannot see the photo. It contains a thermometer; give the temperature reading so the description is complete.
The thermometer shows 0 °C
